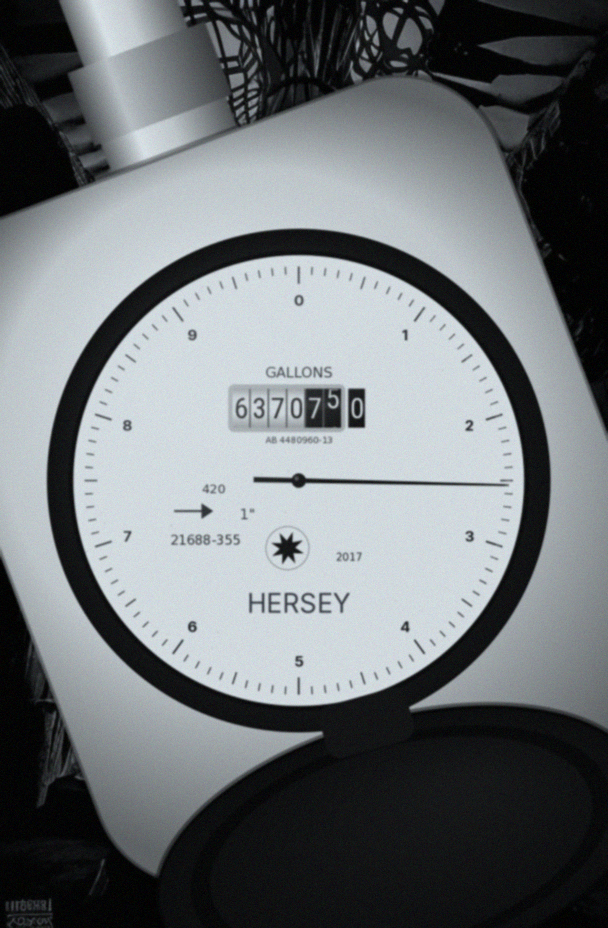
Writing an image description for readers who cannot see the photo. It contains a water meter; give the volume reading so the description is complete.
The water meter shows 6370752.5 gal
